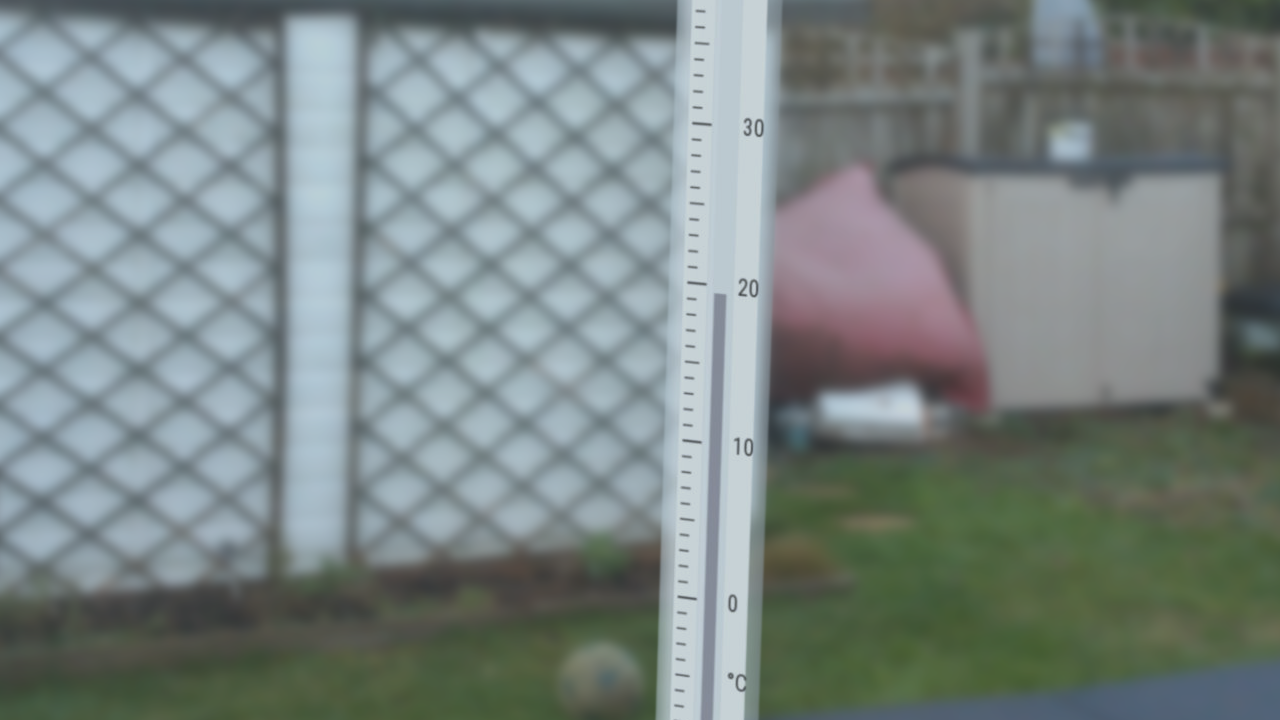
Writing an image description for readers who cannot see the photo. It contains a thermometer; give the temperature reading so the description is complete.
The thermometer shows 19.5 °C
